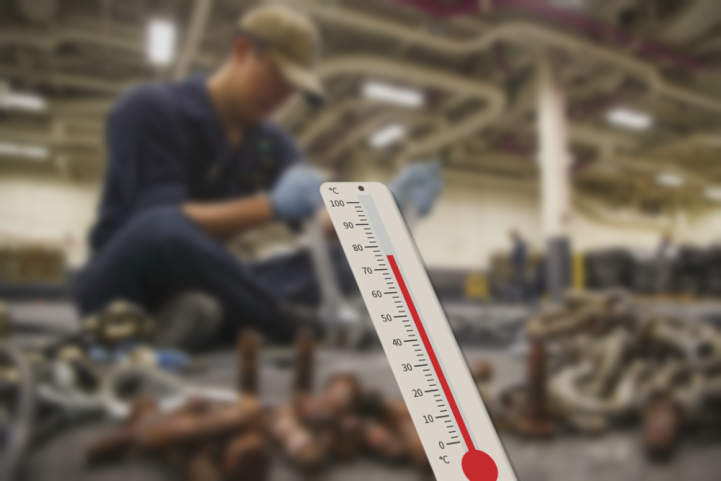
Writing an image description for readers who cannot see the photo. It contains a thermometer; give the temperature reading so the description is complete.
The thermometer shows 76 °C
